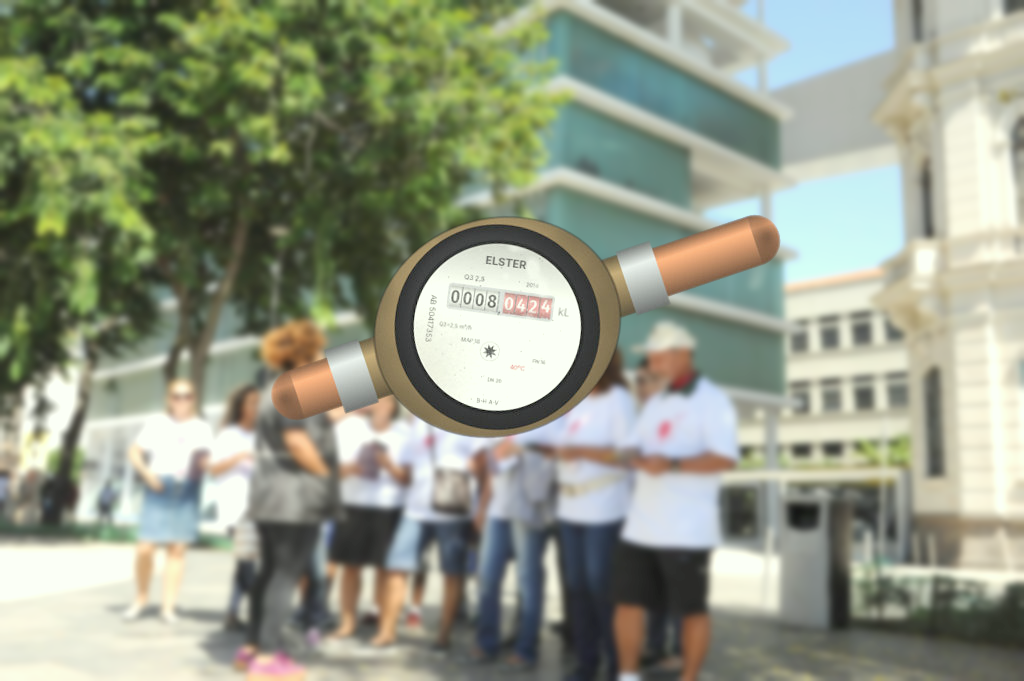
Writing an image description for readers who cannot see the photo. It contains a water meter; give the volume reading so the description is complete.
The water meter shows 8.0424 kL
